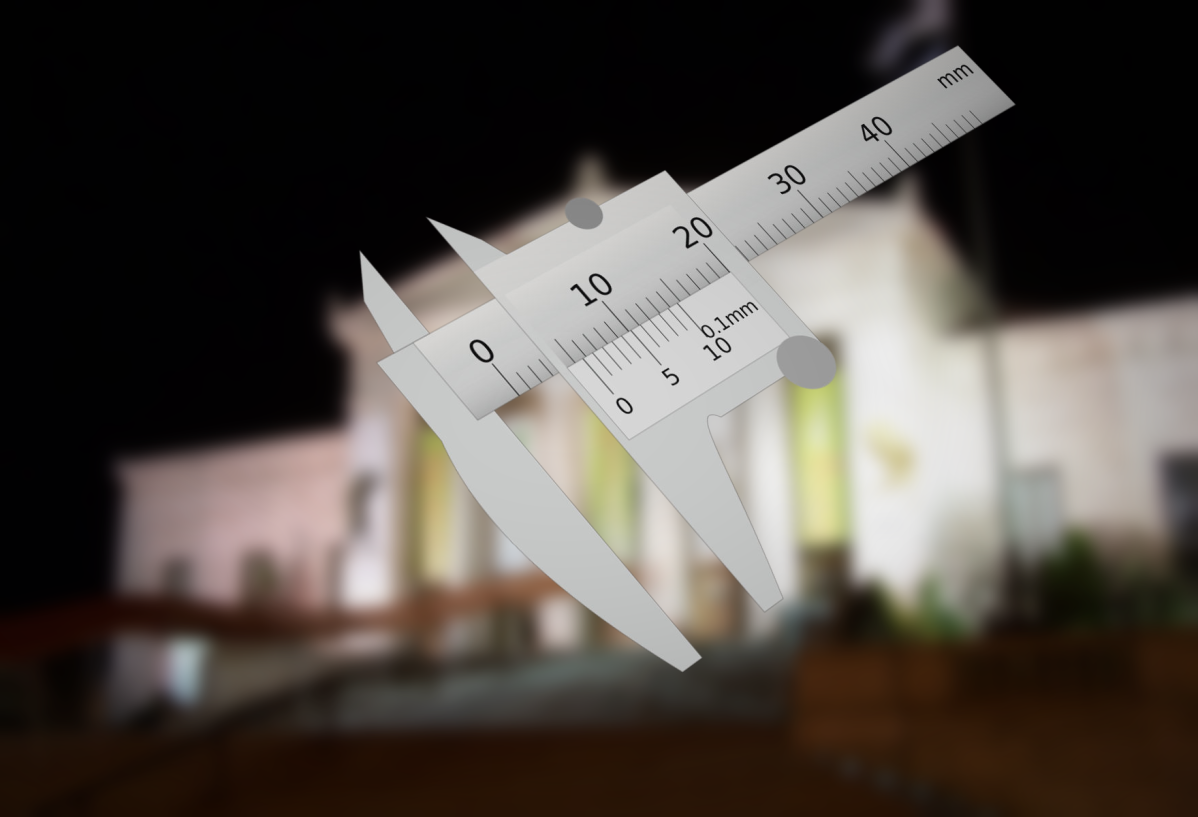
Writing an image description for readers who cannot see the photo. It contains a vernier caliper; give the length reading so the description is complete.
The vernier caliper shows 5.7 mm
